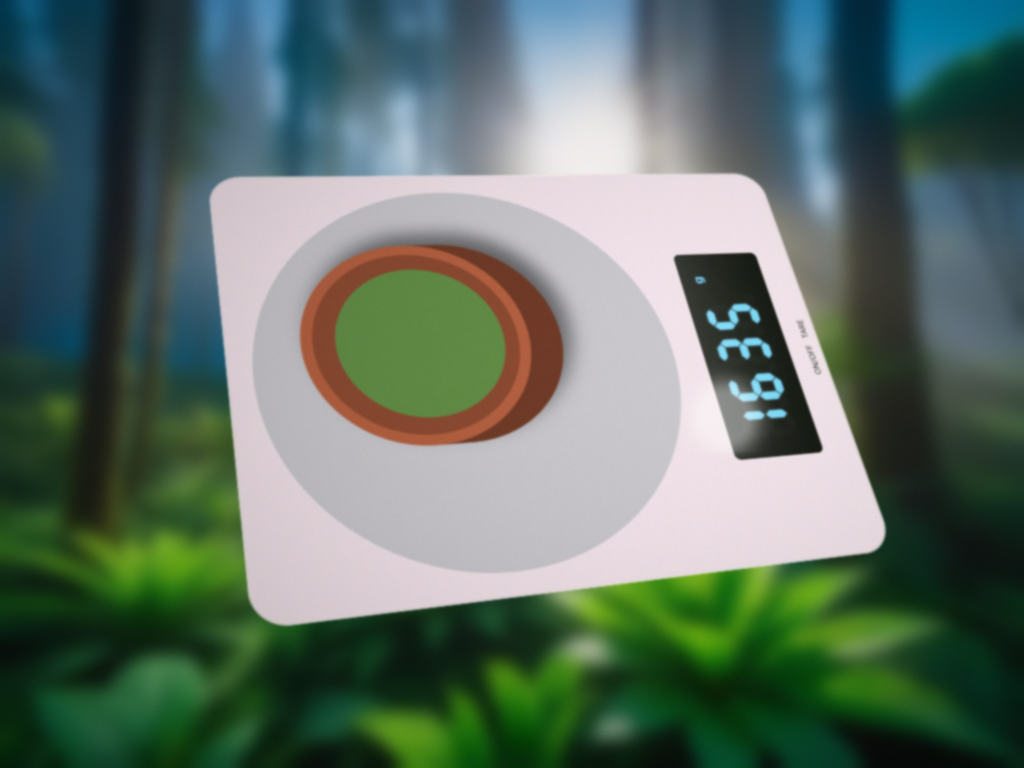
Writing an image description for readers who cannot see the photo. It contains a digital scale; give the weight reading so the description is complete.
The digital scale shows 1635 g
